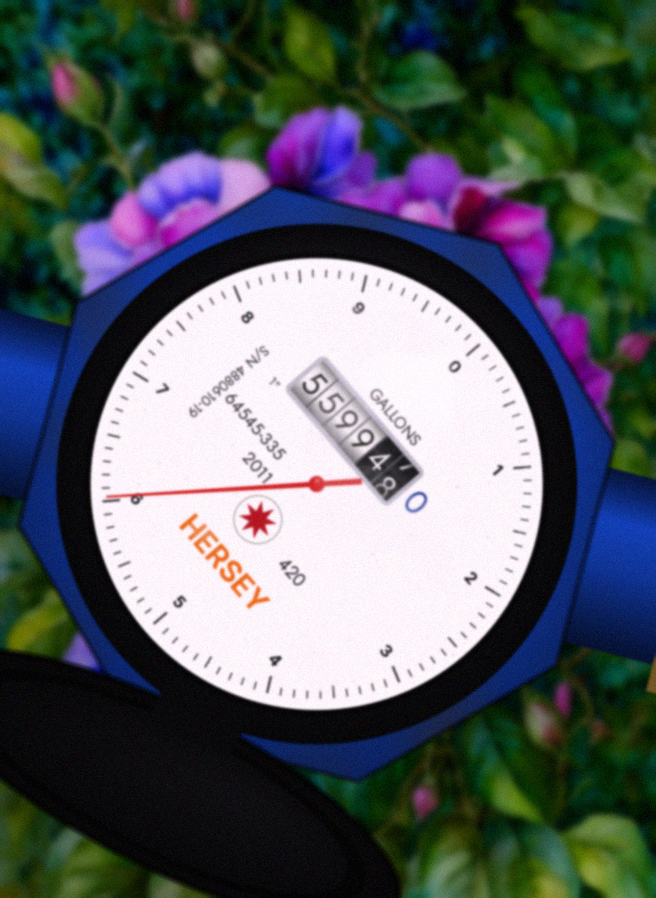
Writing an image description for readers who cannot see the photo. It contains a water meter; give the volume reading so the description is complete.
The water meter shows 5599476.0 gal
